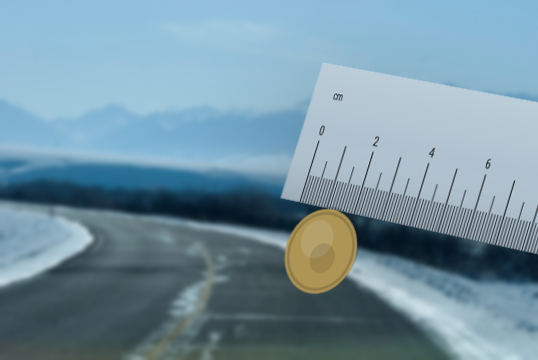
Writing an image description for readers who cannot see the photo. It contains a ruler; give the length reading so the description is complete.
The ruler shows 2.5 cm
